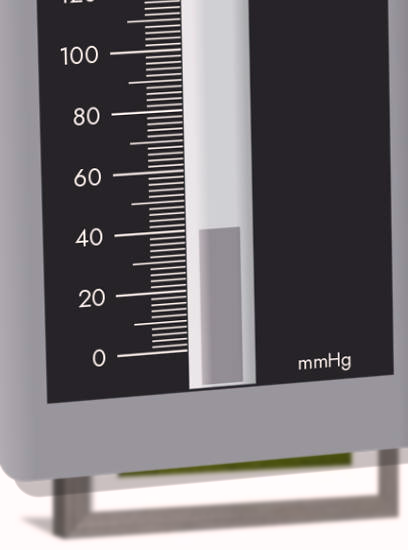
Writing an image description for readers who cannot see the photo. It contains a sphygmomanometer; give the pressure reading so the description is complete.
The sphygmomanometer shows 40 mmHg
